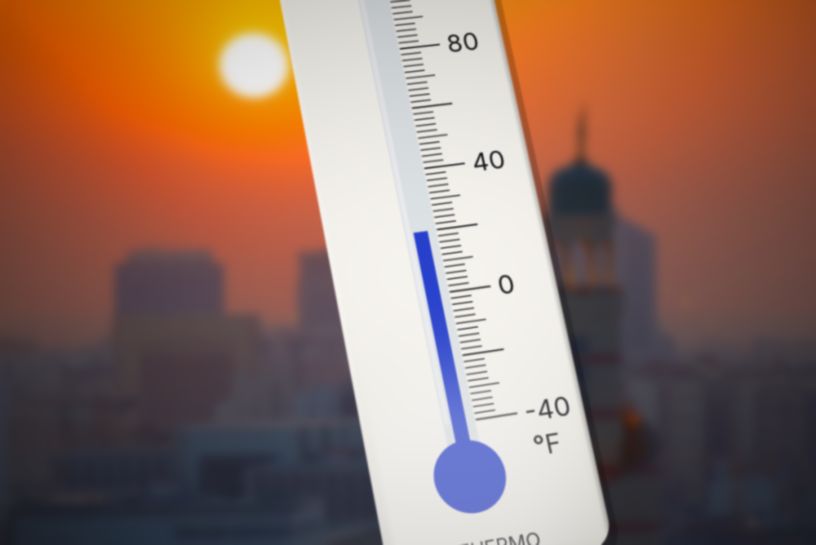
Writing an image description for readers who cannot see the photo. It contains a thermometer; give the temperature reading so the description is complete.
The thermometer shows 20 °F
